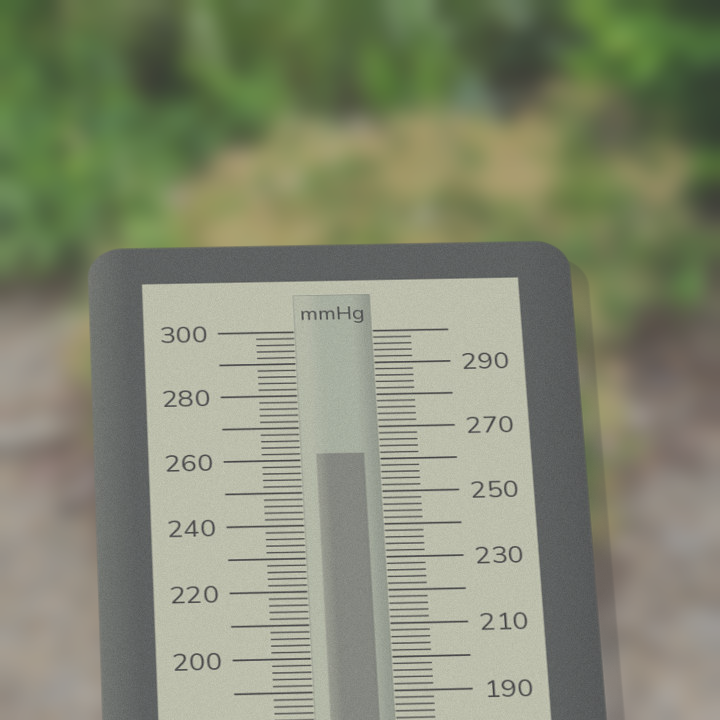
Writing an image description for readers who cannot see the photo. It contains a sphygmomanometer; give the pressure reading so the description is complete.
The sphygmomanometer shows 262 mmHg
